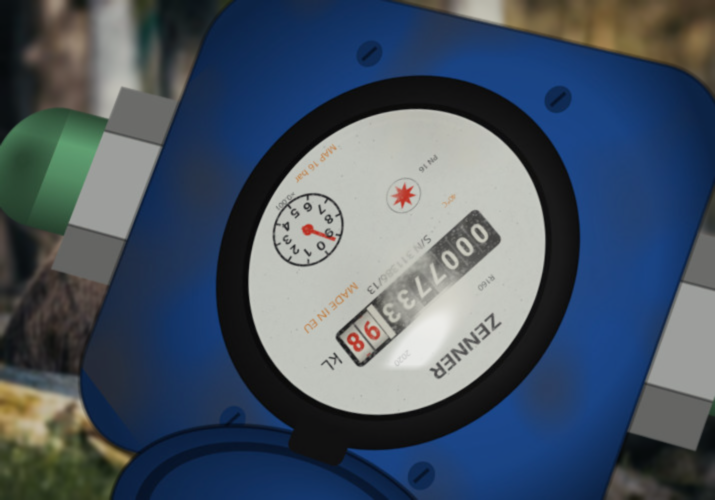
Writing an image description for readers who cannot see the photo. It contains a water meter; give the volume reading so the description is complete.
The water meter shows 7733.979 kL
